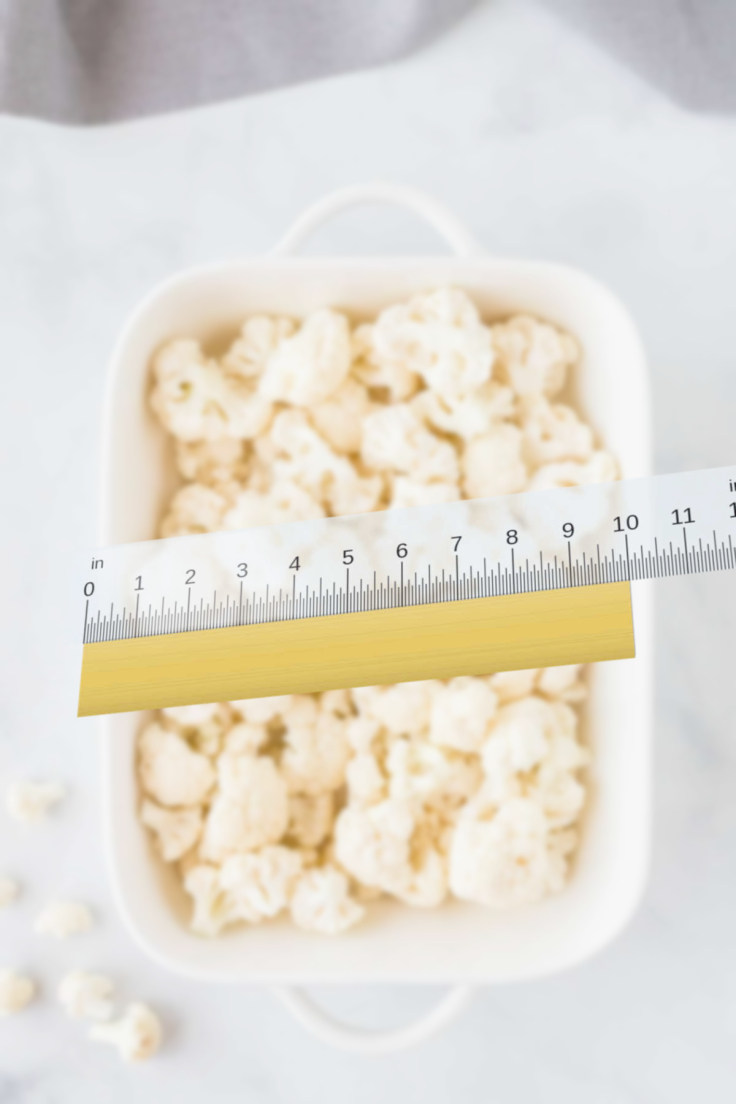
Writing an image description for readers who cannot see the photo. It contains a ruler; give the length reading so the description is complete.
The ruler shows 10 in
